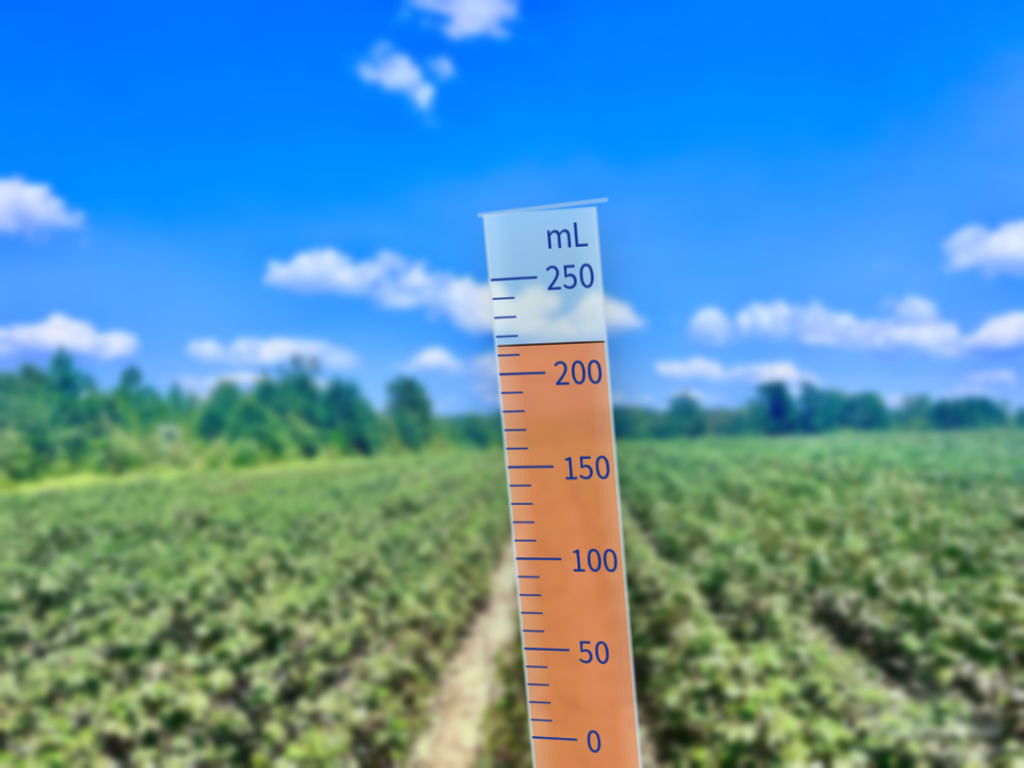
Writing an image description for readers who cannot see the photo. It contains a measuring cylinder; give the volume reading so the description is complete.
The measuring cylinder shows 215 mL
